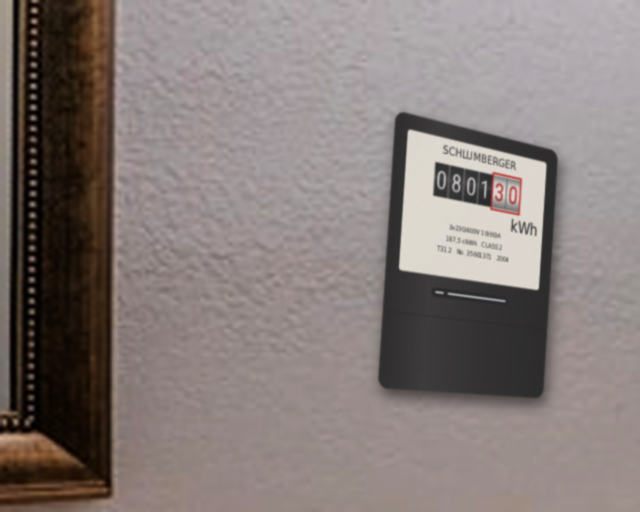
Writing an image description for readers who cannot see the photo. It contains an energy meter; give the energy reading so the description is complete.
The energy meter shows 801.30 kWh
